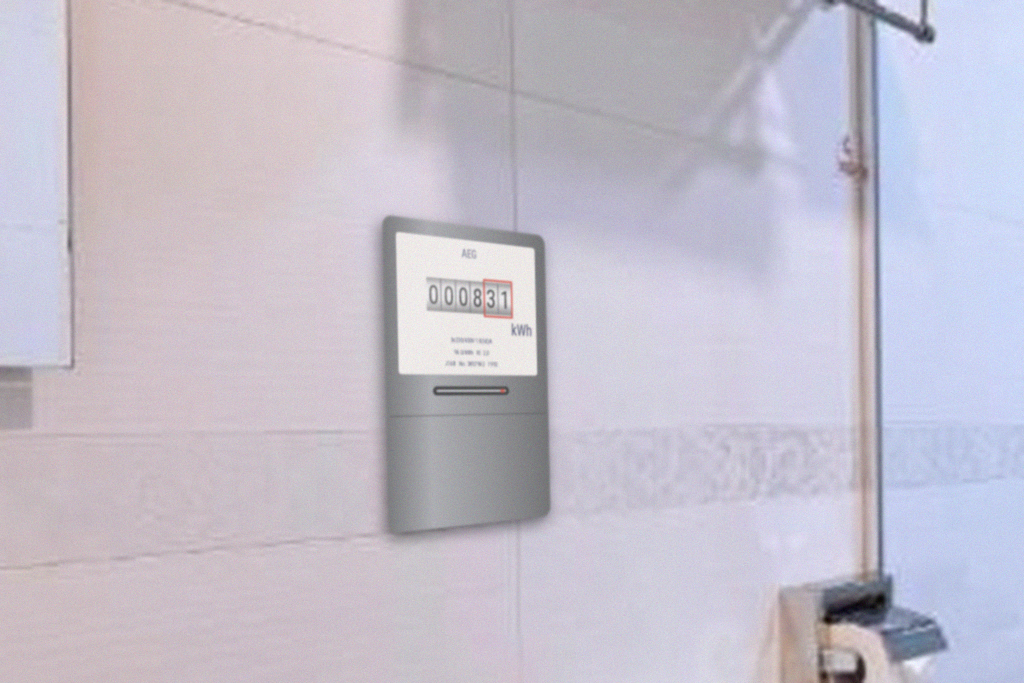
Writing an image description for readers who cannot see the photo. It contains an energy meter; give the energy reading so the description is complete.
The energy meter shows 8.31 kWh
